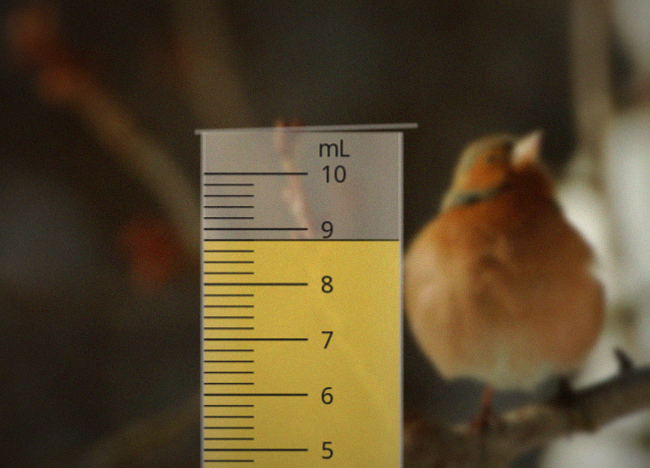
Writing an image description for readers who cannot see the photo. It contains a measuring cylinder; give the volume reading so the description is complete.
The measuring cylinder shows 8.8 mL
